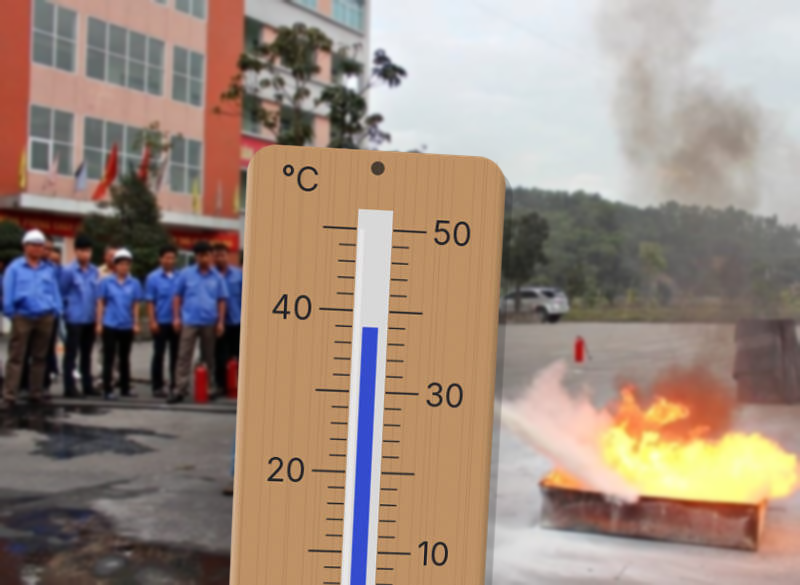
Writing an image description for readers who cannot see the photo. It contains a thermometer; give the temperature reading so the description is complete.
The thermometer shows 38 °C
